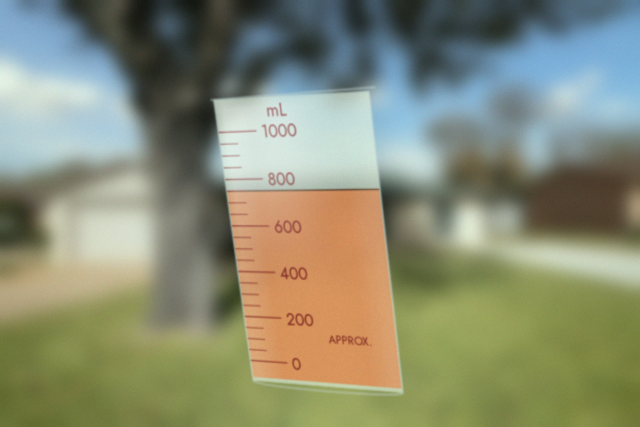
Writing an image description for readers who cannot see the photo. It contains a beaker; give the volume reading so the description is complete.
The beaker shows 750 mL
